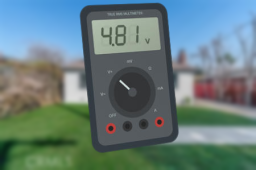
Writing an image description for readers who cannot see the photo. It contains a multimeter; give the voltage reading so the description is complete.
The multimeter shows 4.81 V
